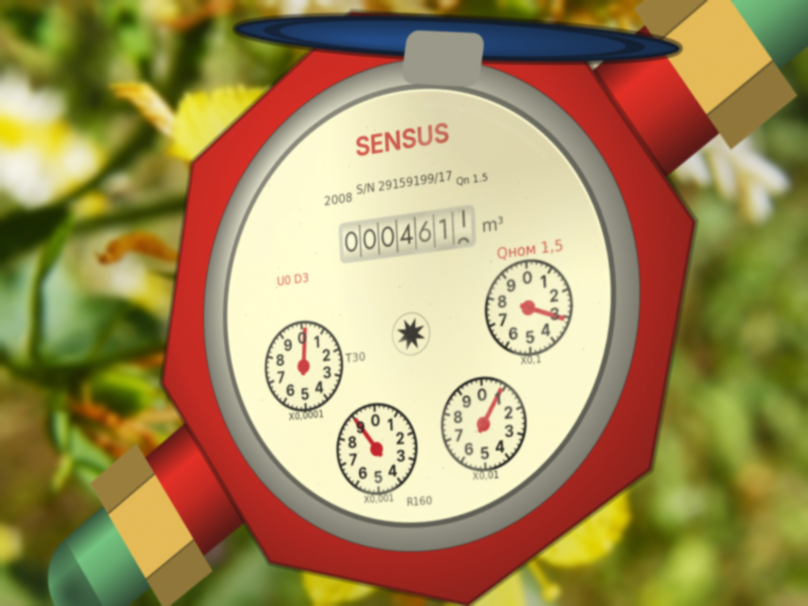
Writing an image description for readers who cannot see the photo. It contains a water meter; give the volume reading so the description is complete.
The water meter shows 4611.3090 m³
